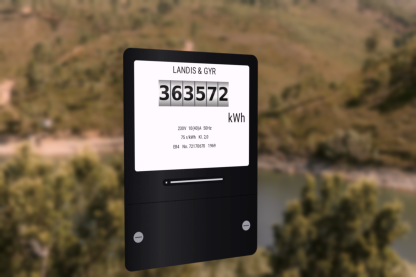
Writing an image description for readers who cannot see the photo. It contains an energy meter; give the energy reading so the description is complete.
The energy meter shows 363572 kWh
